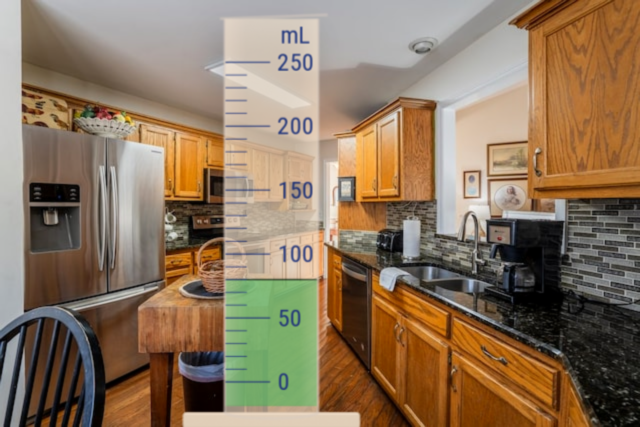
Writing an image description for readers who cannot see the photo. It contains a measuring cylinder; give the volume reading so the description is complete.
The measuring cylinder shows 80 mL
